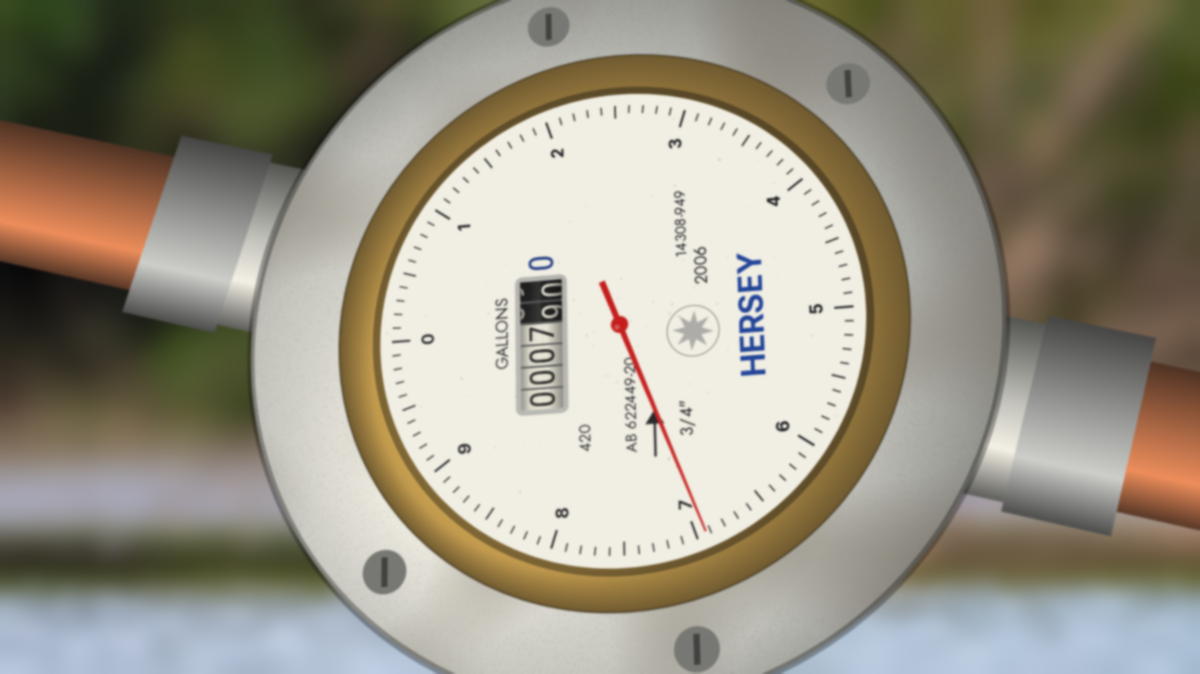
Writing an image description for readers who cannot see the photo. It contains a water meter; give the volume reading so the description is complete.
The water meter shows 7896.9 gal
